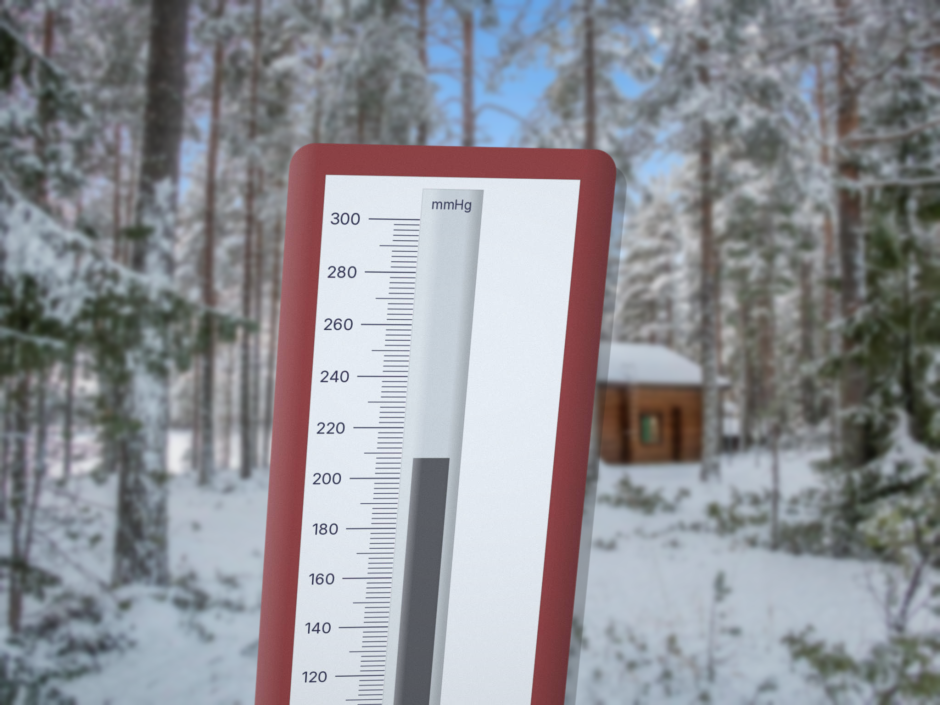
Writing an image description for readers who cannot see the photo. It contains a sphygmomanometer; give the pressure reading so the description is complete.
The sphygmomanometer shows 208 mmHg
